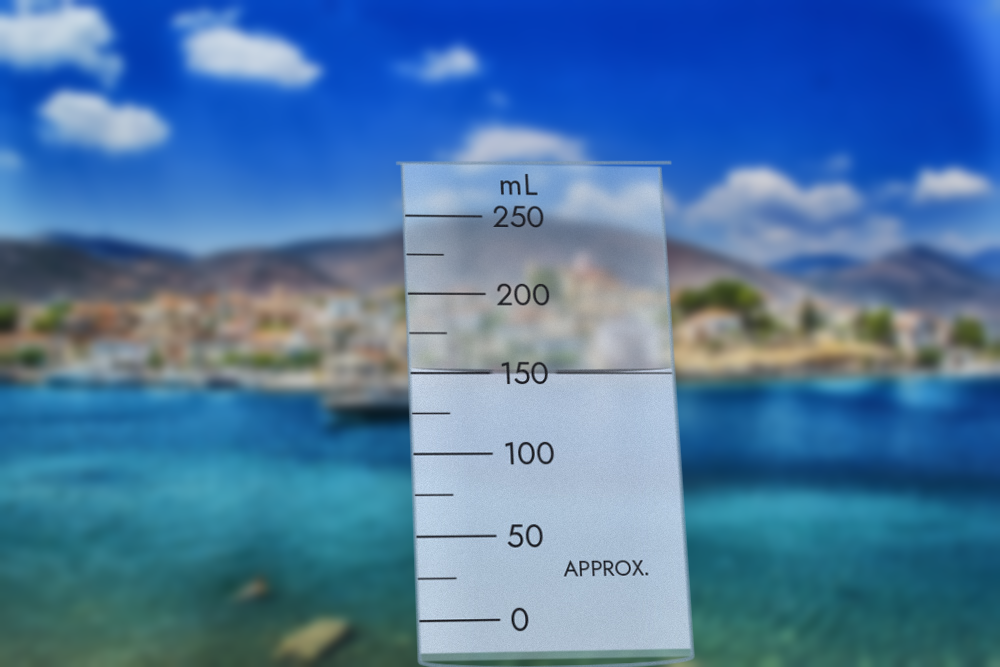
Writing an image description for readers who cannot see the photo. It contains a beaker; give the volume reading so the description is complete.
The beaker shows 150 mL
